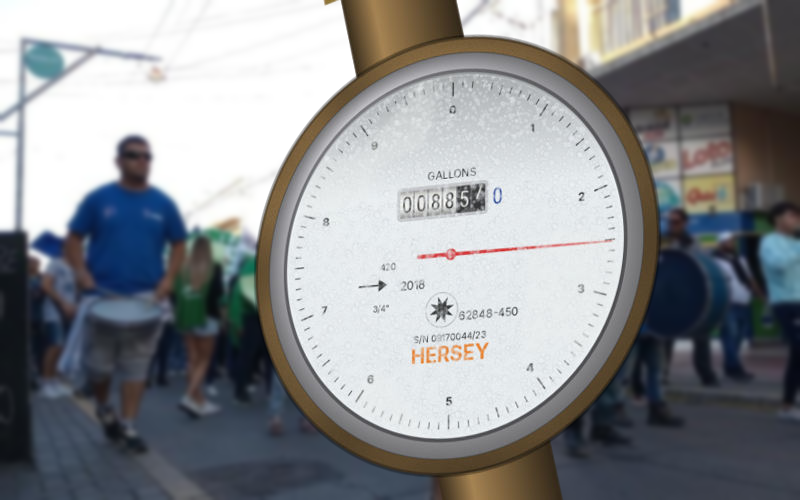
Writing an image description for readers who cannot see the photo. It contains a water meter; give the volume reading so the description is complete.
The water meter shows 88572.5 gal
